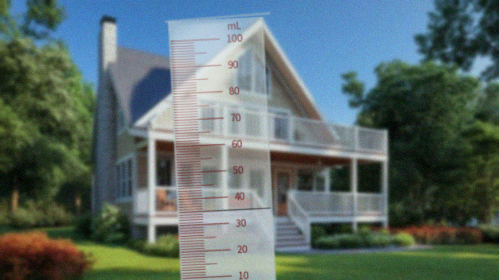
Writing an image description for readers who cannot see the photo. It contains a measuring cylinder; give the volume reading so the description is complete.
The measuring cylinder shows 35 mL
